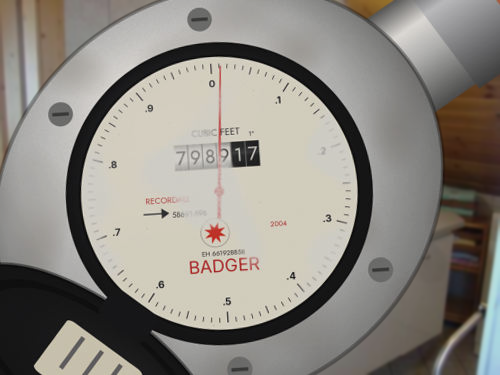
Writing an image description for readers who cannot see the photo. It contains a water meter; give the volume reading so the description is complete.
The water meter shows 798917.01 ft³
